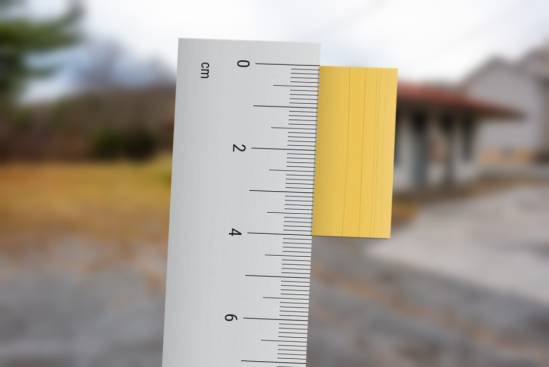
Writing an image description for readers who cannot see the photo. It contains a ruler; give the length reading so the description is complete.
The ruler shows 4 cm
